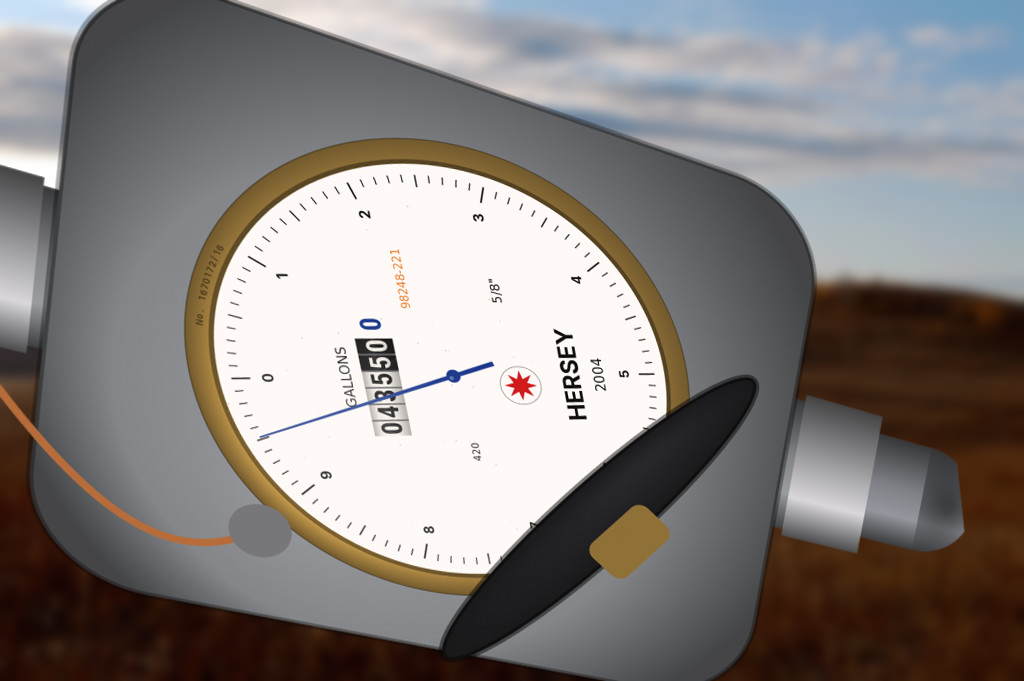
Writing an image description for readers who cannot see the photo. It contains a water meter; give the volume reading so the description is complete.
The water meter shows 435499.5 gal
